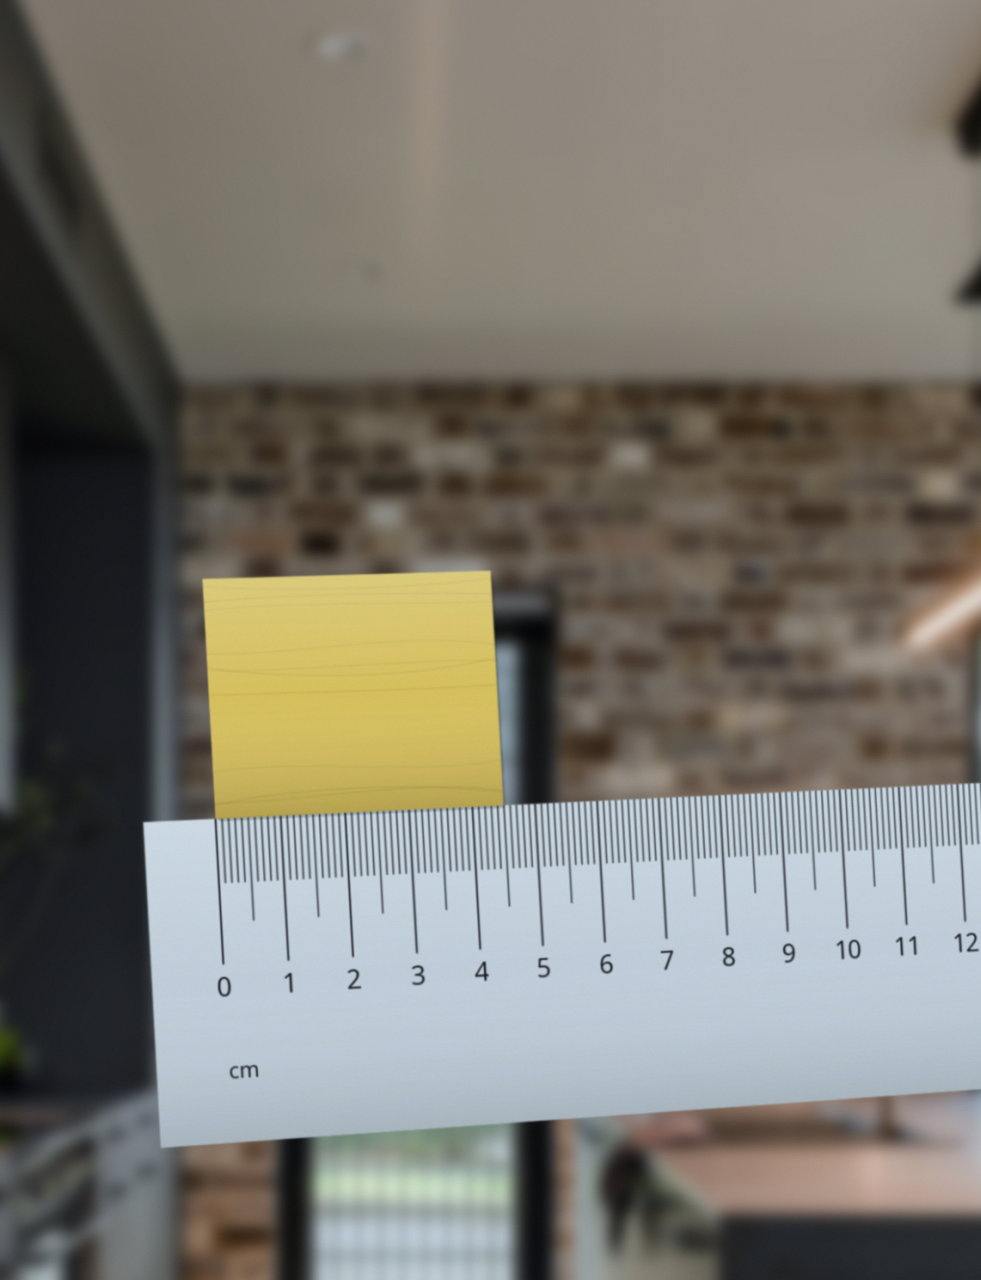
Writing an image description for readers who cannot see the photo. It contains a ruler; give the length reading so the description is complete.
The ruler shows 4.5 cm
